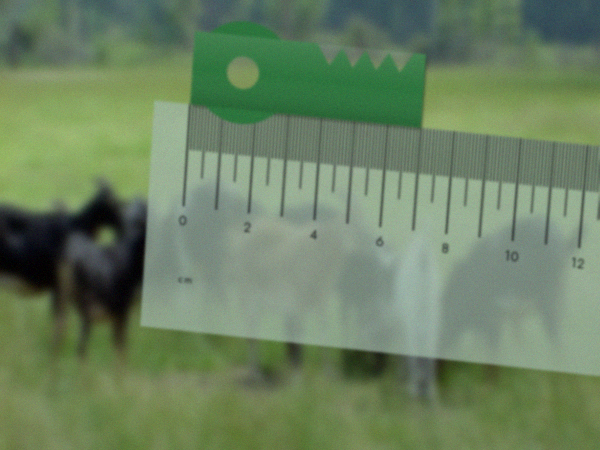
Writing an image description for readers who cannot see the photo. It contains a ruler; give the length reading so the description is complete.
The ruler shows 7 cm
